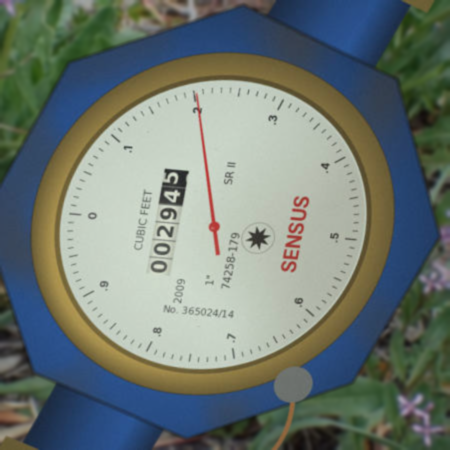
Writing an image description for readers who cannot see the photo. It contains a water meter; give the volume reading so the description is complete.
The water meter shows 2945.20 ft³
